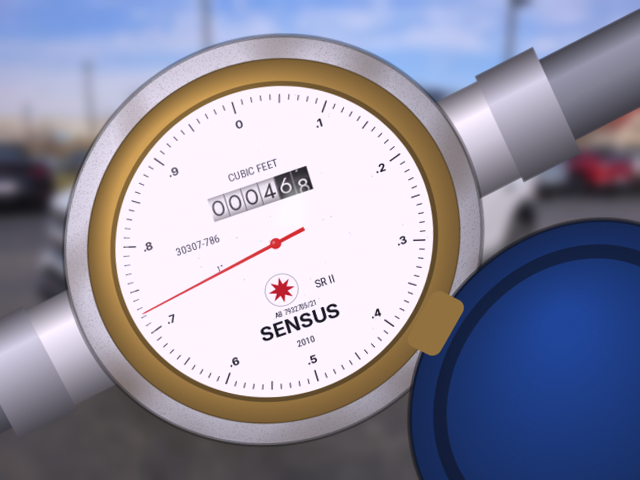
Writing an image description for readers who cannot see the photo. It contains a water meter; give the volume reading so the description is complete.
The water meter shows 467.72 ft³
